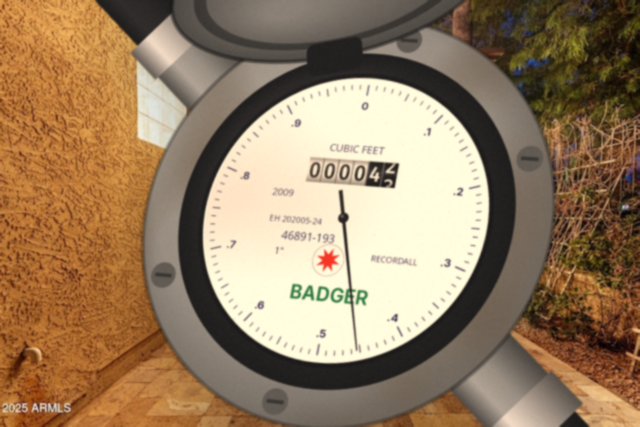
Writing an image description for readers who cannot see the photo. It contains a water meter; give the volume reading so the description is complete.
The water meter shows 42.45 ft³
